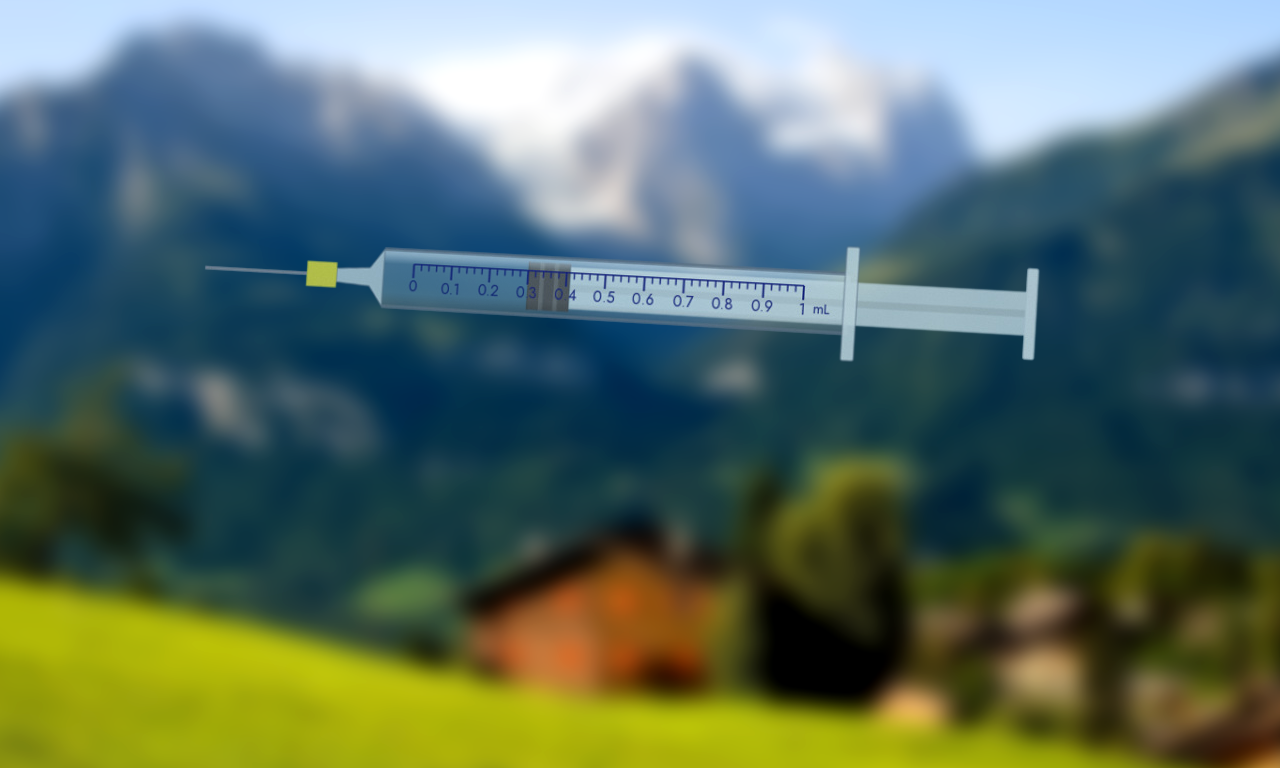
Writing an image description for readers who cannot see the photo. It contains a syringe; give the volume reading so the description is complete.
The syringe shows 0.3 mL
